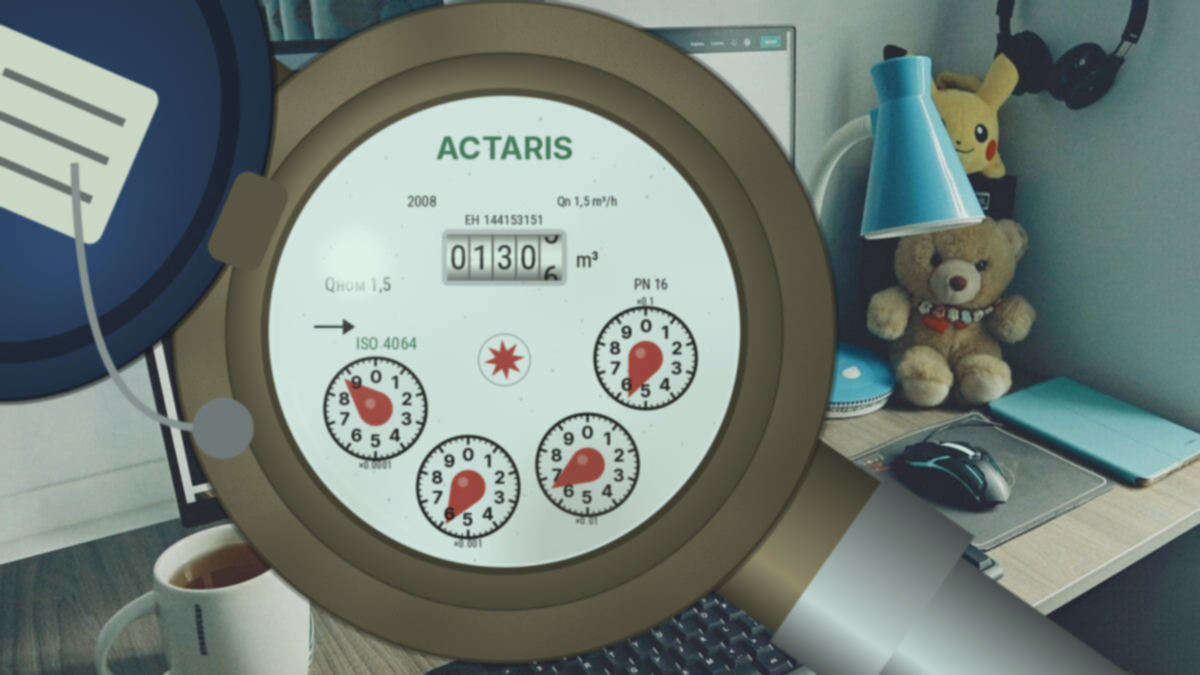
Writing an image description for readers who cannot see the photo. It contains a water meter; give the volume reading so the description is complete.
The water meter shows 1305.5658 m³
